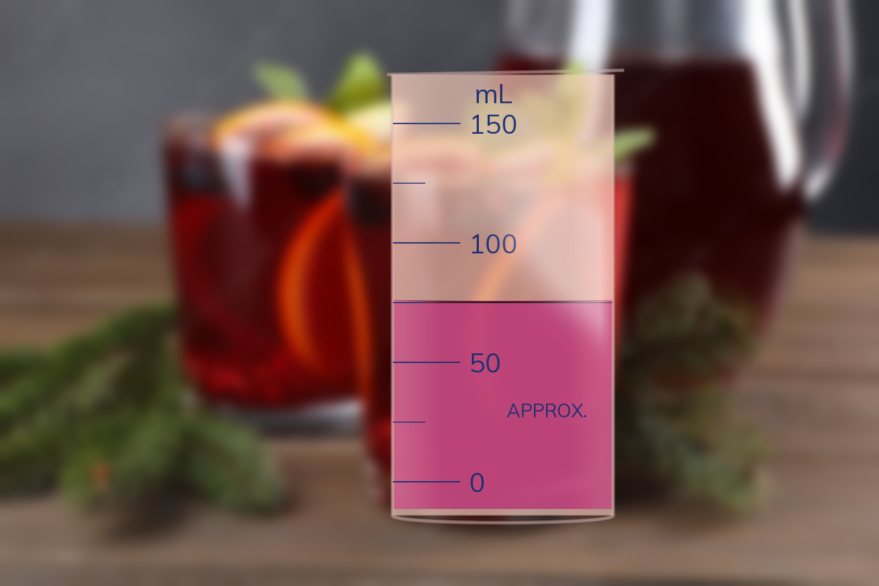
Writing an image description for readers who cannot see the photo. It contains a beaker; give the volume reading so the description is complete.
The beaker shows 75 mL
